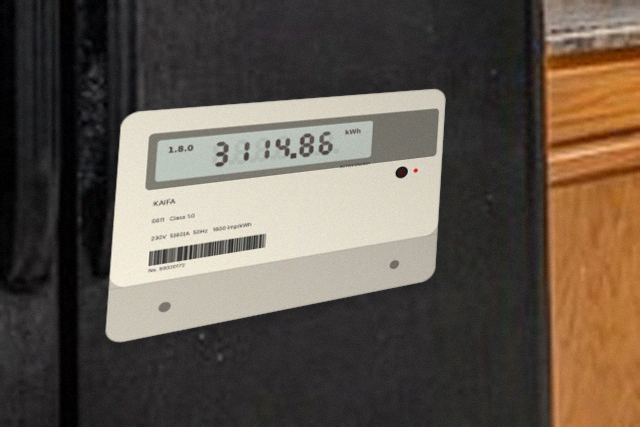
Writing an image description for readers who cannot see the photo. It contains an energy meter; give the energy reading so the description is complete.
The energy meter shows 3114.86 kWh
